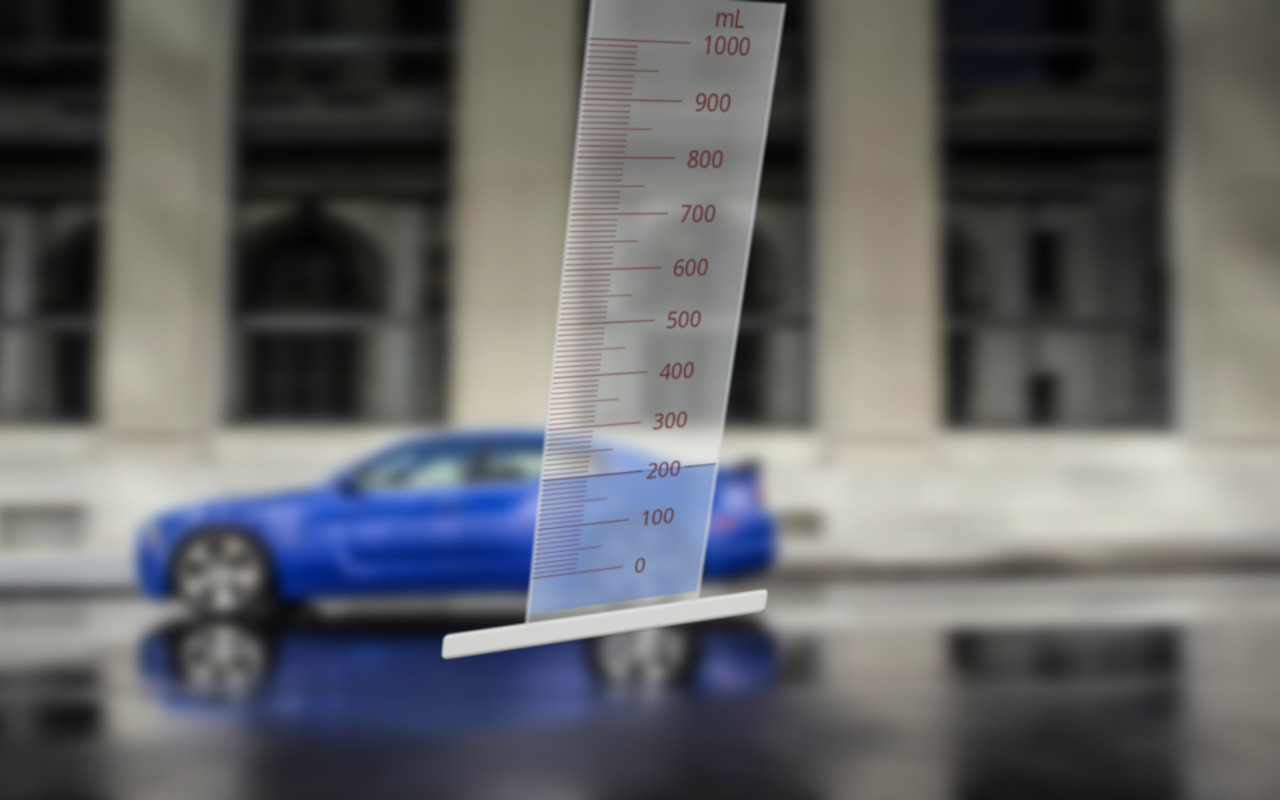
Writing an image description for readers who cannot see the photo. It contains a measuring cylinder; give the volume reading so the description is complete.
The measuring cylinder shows 200 mL
